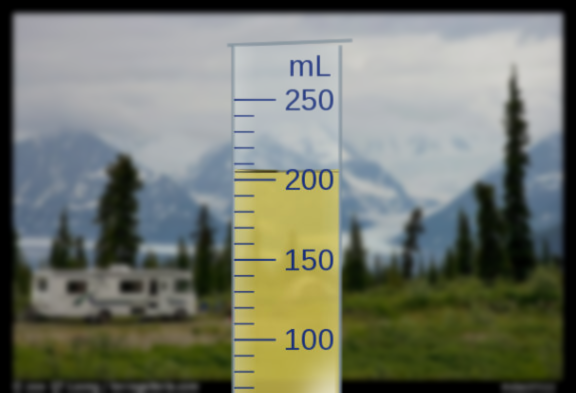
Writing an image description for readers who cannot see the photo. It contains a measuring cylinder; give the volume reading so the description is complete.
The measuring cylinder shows 205 mL
